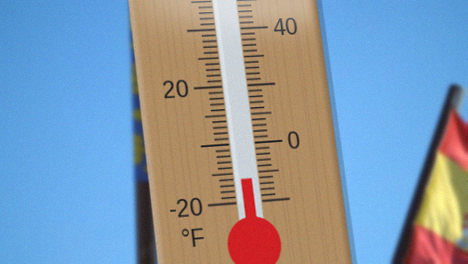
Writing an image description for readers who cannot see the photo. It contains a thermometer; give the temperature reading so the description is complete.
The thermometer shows -12 °F
